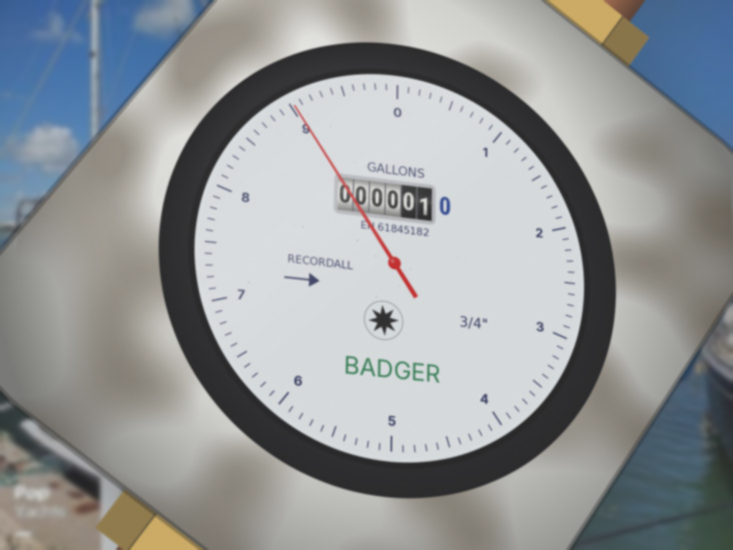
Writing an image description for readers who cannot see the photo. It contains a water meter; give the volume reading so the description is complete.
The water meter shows 9.0 gal
